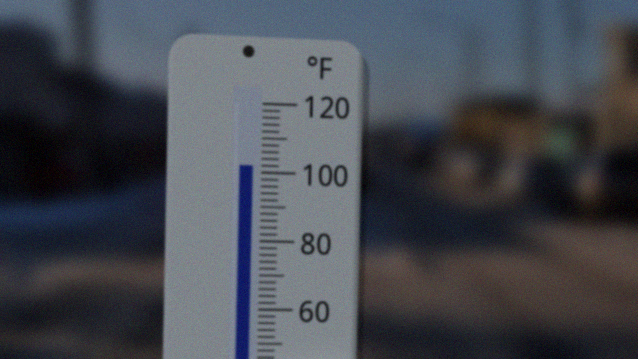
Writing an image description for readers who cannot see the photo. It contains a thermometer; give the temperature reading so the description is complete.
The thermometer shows 102 °F
